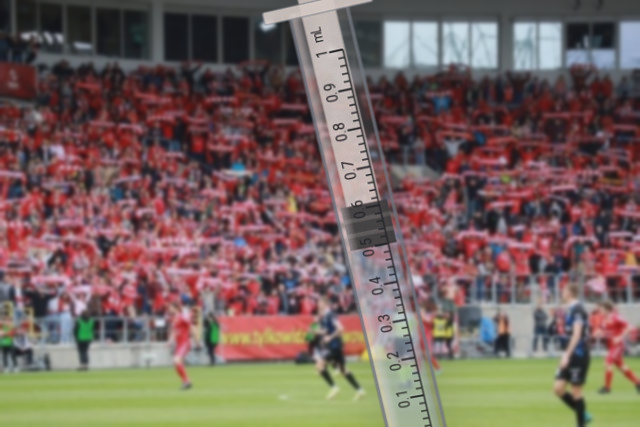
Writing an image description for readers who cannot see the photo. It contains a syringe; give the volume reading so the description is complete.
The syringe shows 0.5 mL
